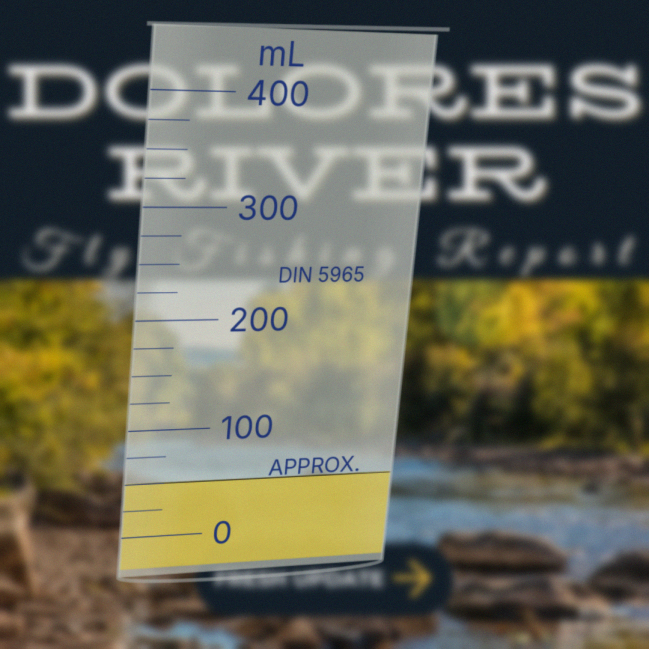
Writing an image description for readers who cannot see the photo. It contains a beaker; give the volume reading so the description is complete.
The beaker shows 50 mL
